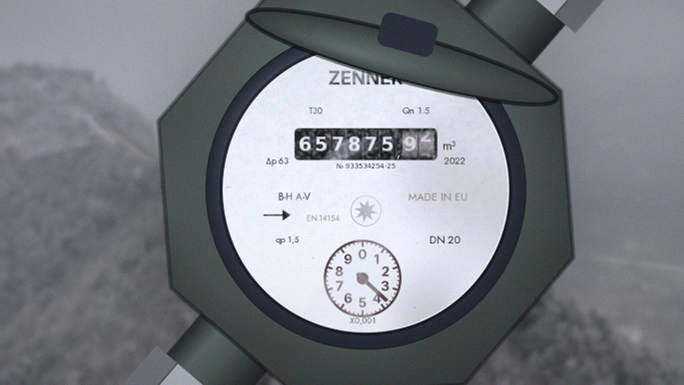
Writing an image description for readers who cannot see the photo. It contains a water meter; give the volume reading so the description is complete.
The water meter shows 657875.923 m³
